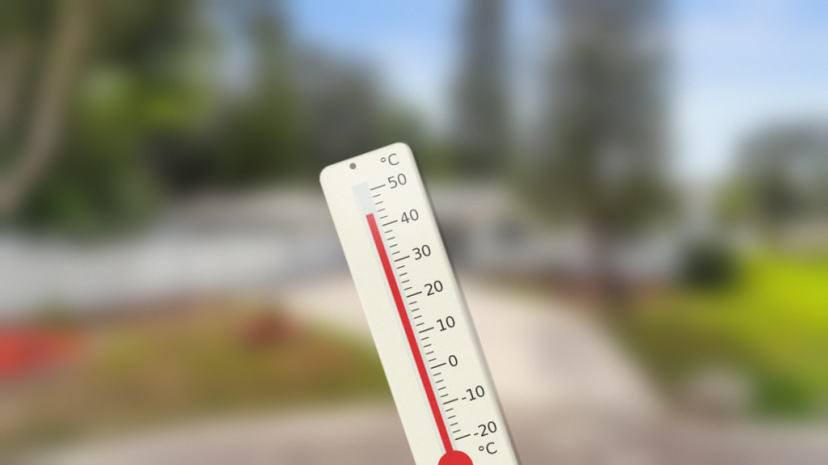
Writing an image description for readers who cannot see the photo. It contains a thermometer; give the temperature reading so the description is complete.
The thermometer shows 44 °C
